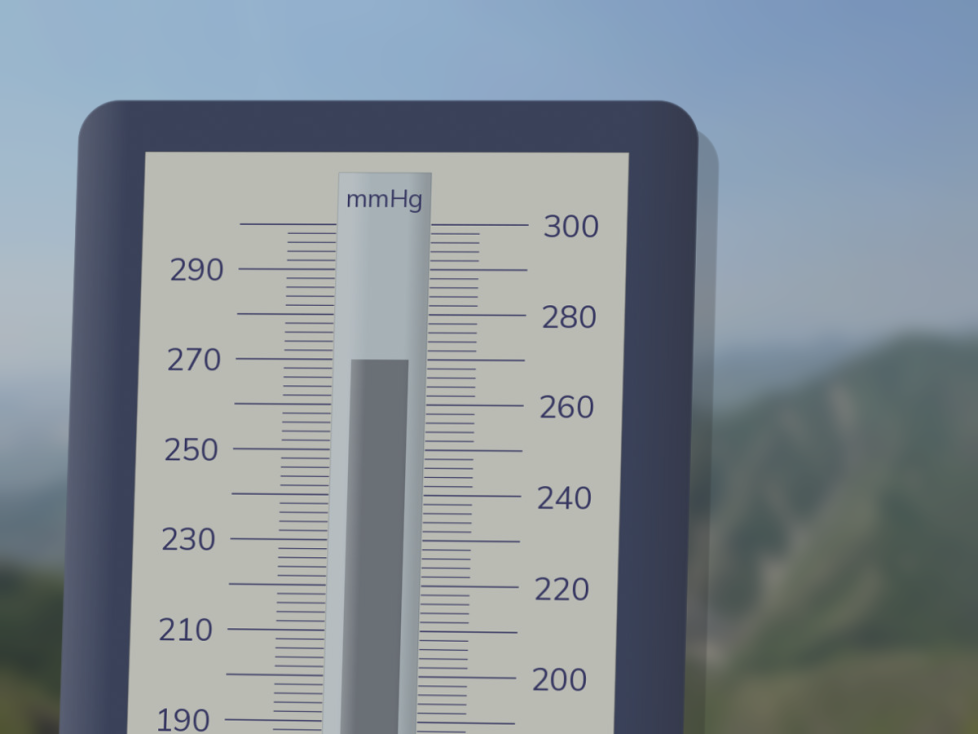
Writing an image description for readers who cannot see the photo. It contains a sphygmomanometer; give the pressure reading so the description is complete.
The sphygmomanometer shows 270 mmHg
